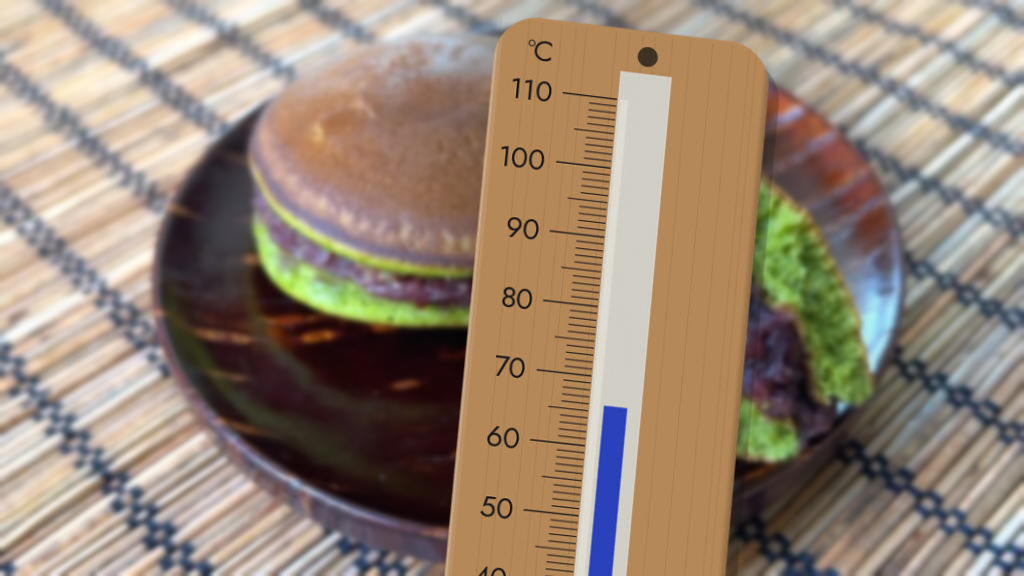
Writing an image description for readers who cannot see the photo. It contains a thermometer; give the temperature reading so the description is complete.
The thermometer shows 66 °C
